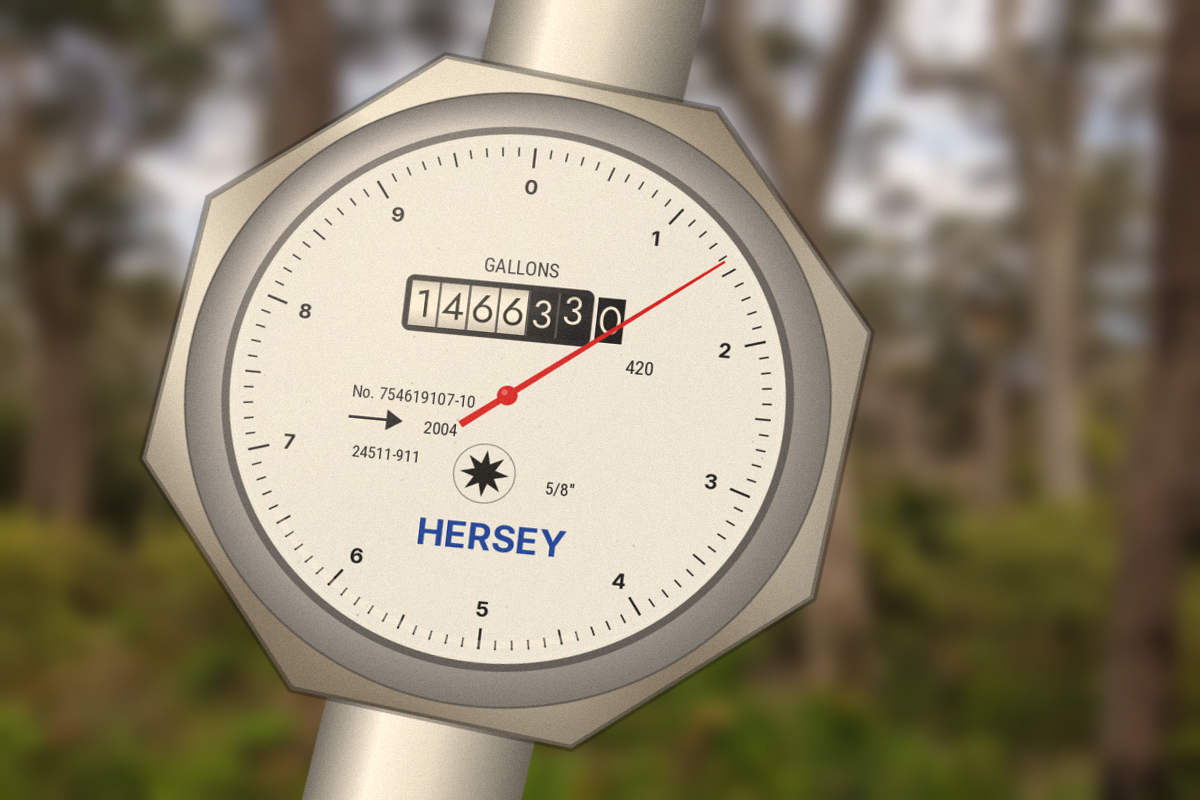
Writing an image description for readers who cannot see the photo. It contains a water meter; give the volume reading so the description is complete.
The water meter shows 1466331.4 gal
